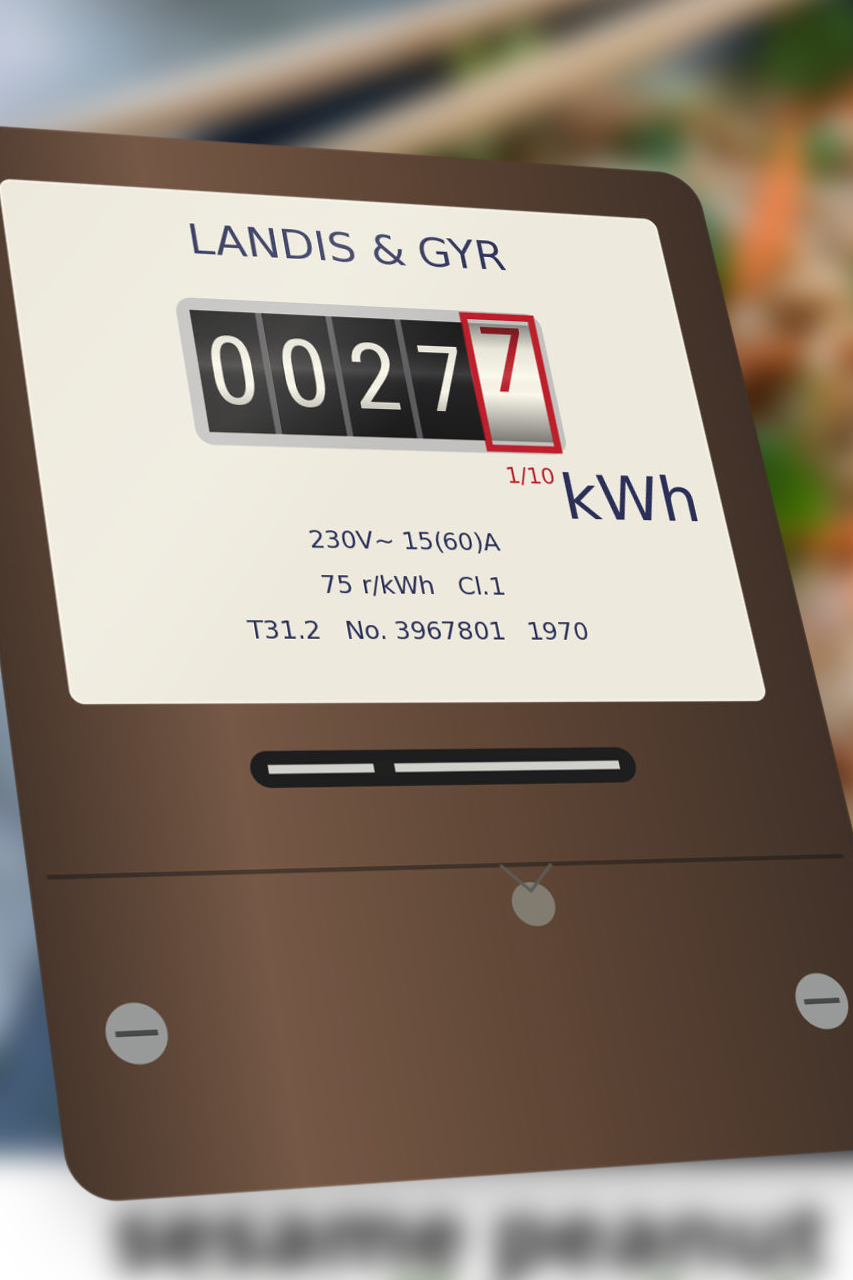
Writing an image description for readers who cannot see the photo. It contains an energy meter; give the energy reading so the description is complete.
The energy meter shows 27.7 kWh
